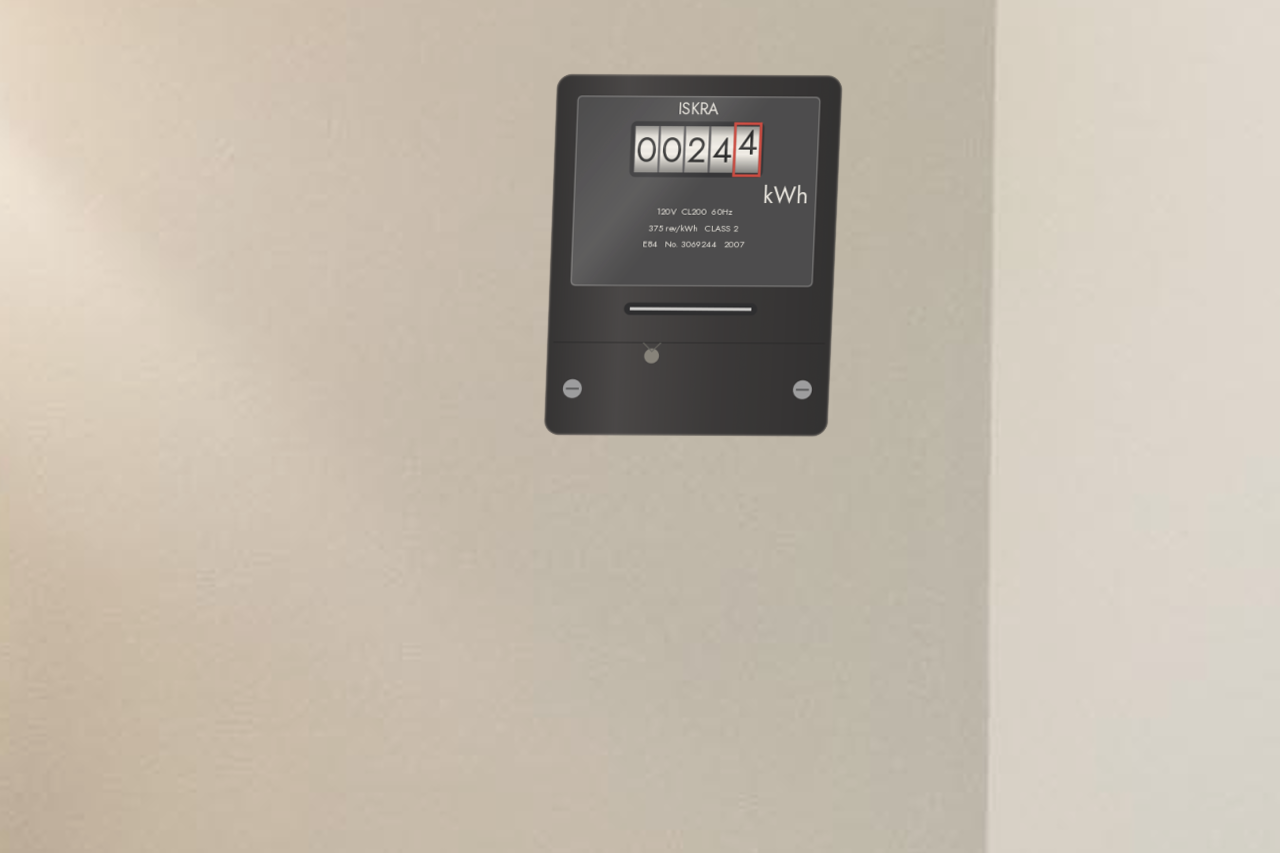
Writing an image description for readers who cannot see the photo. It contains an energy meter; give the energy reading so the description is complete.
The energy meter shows 24.4 kWh
